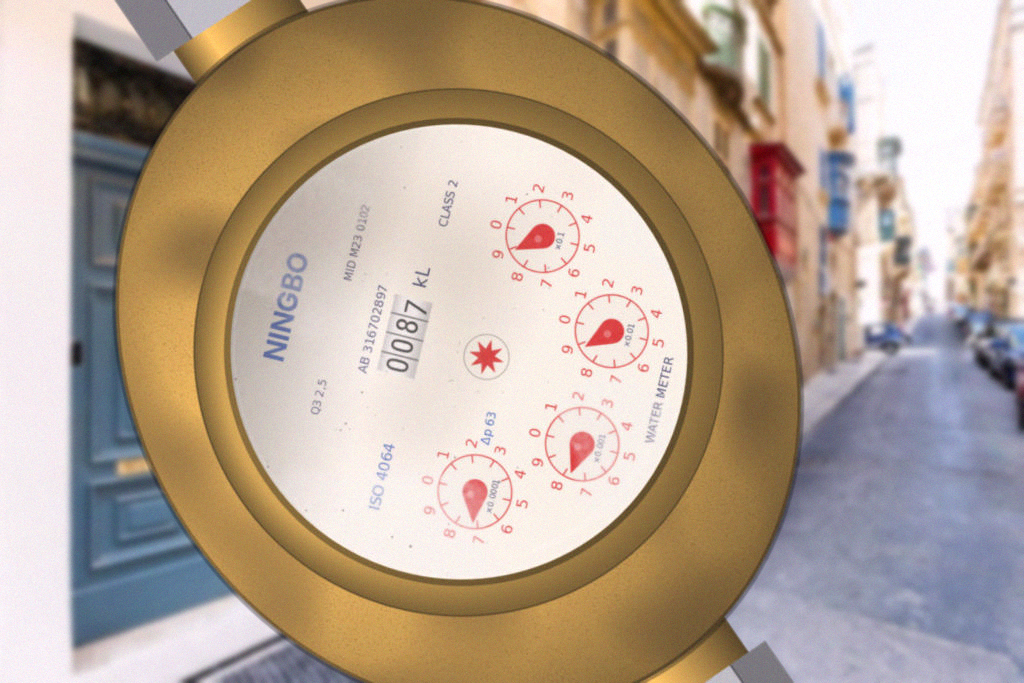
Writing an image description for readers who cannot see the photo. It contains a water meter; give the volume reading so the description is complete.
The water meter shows 86.8877 kL
